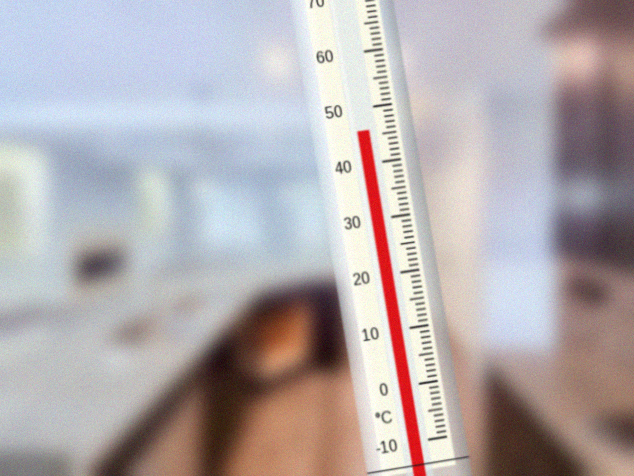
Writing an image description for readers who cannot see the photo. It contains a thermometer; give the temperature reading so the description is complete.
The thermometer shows 46 °C
